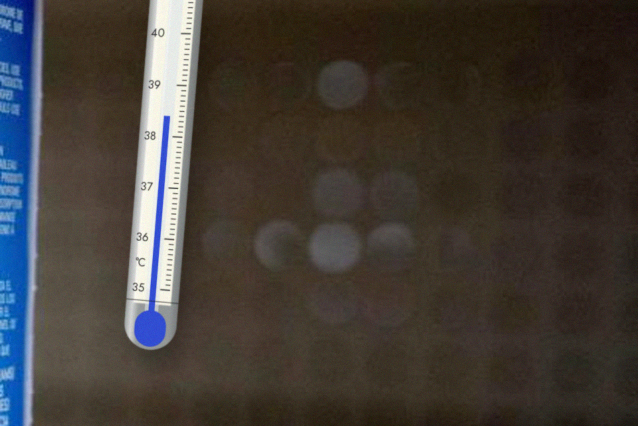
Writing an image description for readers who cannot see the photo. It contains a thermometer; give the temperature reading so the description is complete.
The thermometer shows 38.4 °C
